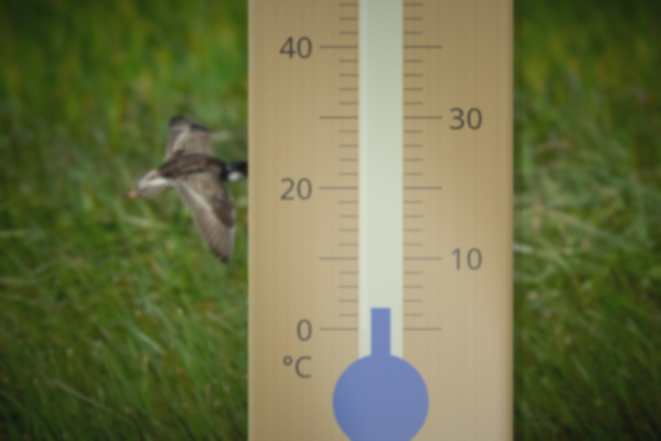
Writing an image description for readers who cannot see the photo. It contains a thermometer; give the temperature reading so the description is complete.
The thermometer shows 3 °C
